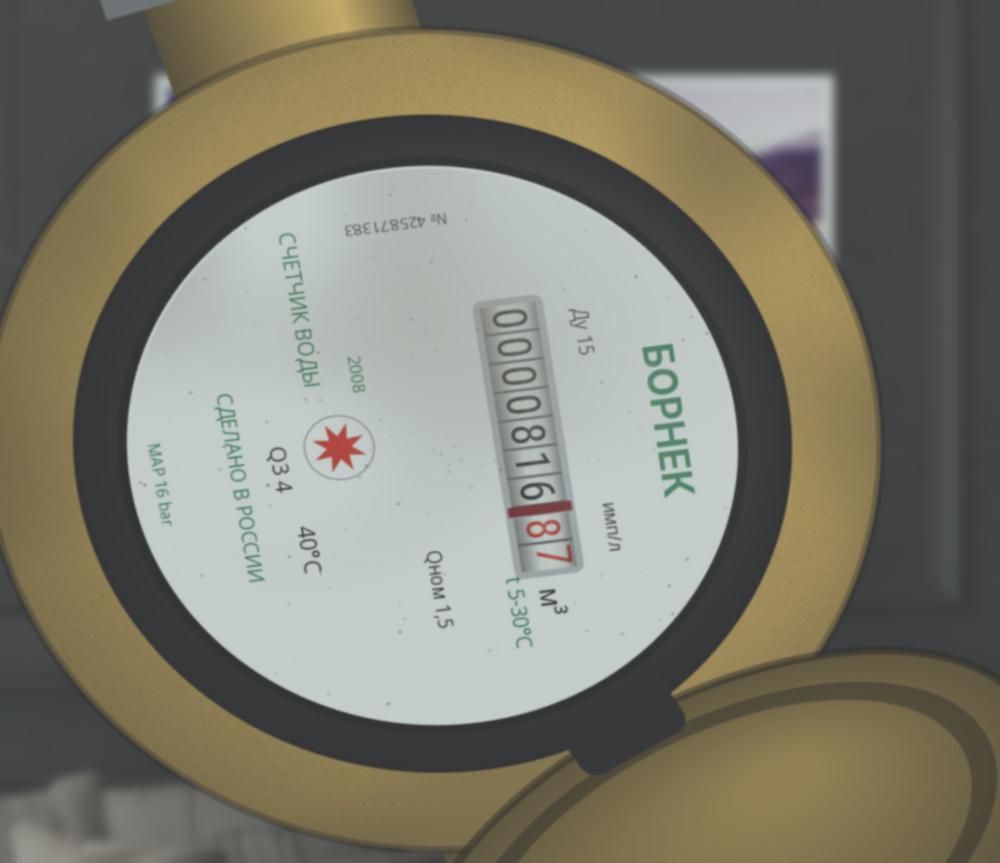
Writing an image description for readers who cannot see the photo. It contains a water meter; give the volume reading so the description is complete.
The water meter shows 816.87 m³
